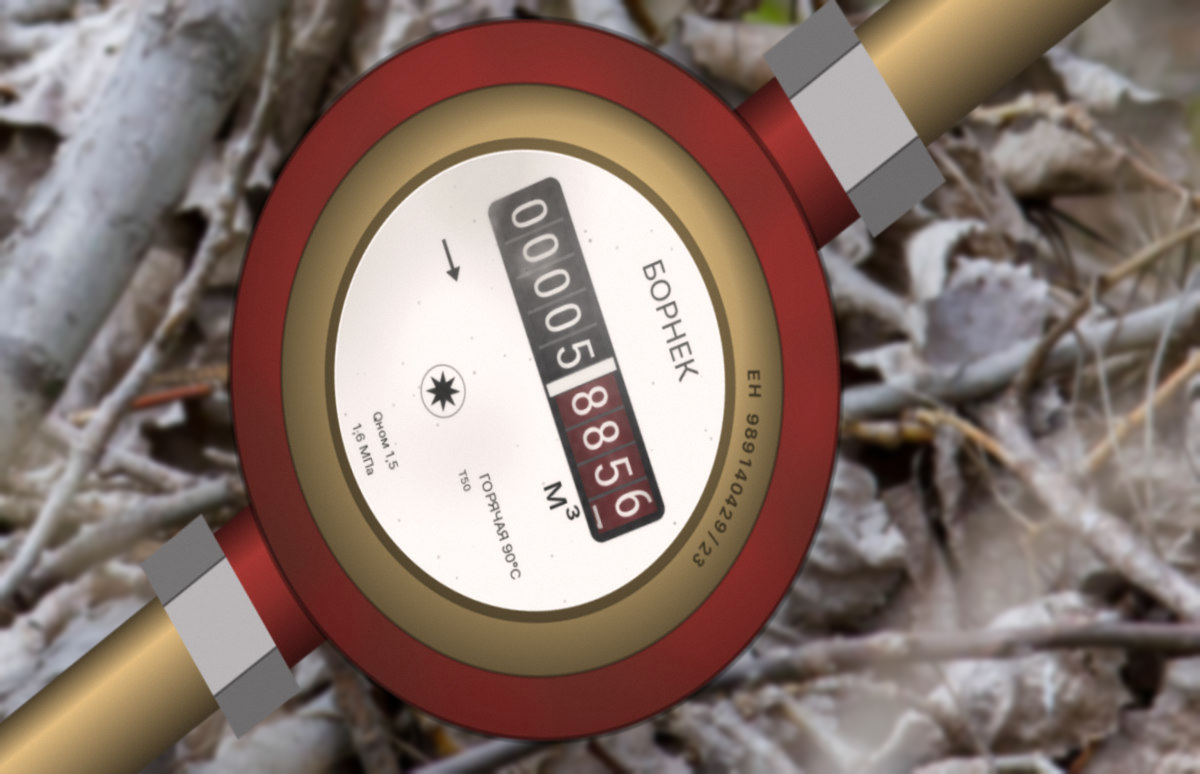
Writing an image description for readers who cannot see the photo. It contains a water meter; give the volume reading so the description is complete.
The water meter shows 5.8856 m³
